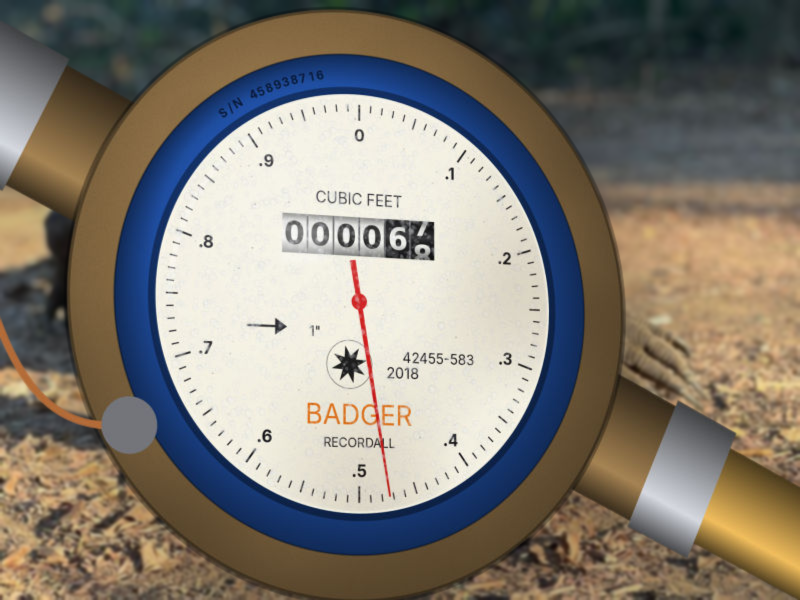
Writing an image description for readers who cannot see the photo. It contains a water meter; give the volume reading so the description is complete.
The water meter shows 67.47 ft³
